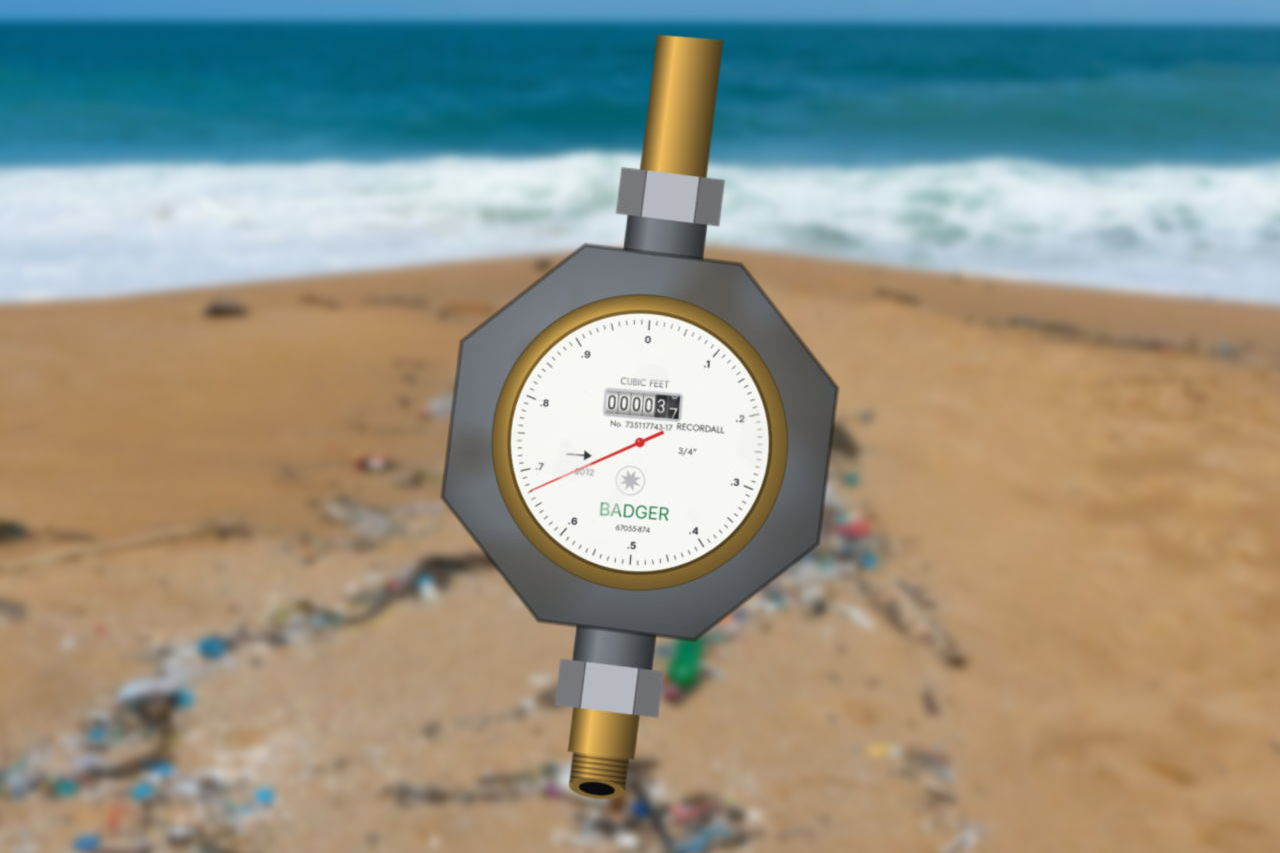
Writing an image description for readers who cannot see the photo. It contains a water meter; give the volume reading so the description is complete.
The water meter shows 36.67 ft³
